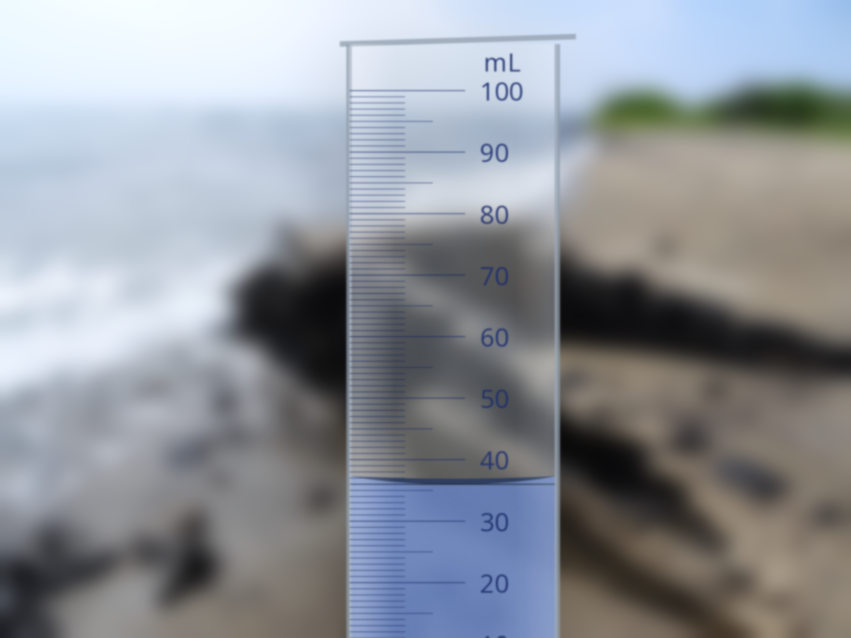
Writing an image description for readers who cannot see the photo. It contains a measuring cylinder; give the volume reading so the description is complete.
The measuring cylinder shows 36 mL
